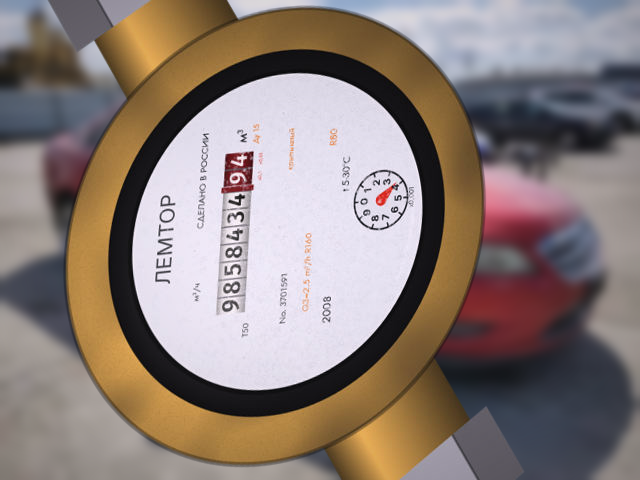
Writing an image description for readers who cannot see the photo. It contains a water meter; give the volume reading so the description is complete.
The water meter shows 9858434.943 m³
